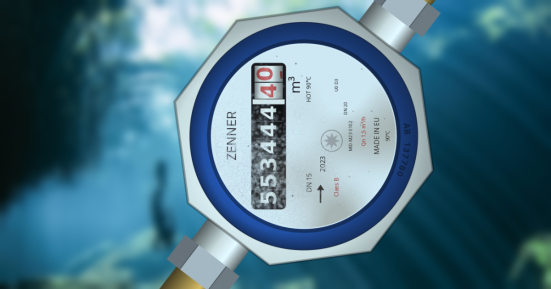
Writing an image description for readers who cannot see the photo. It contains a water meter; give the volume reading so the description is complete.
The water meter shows 553444.40 m³
